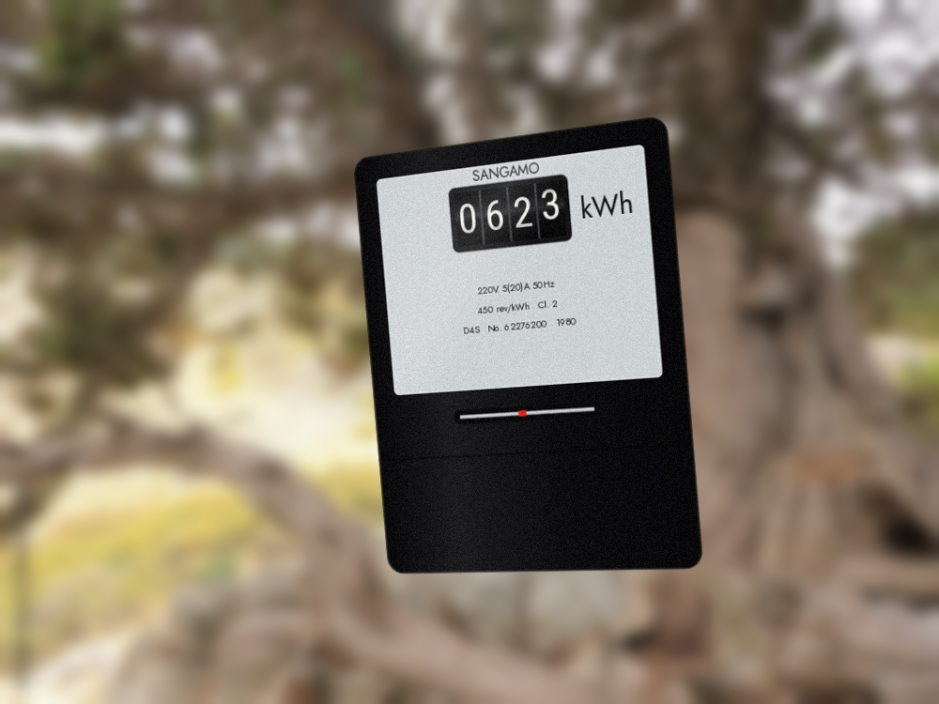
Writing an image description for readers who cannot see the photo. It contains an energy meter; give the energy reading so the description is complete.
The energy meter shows 623 kWh
